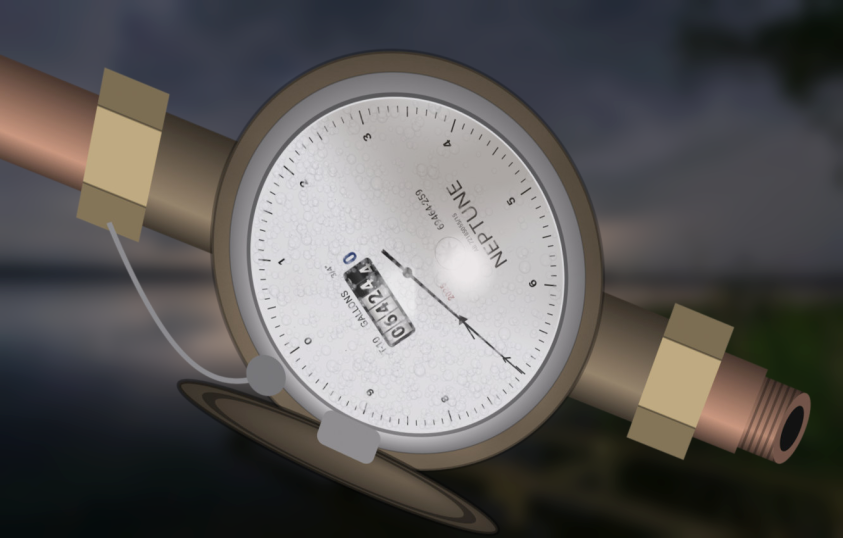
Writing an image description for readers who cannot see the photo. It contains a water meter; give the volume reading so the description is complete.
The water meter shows 642437.0 gal
